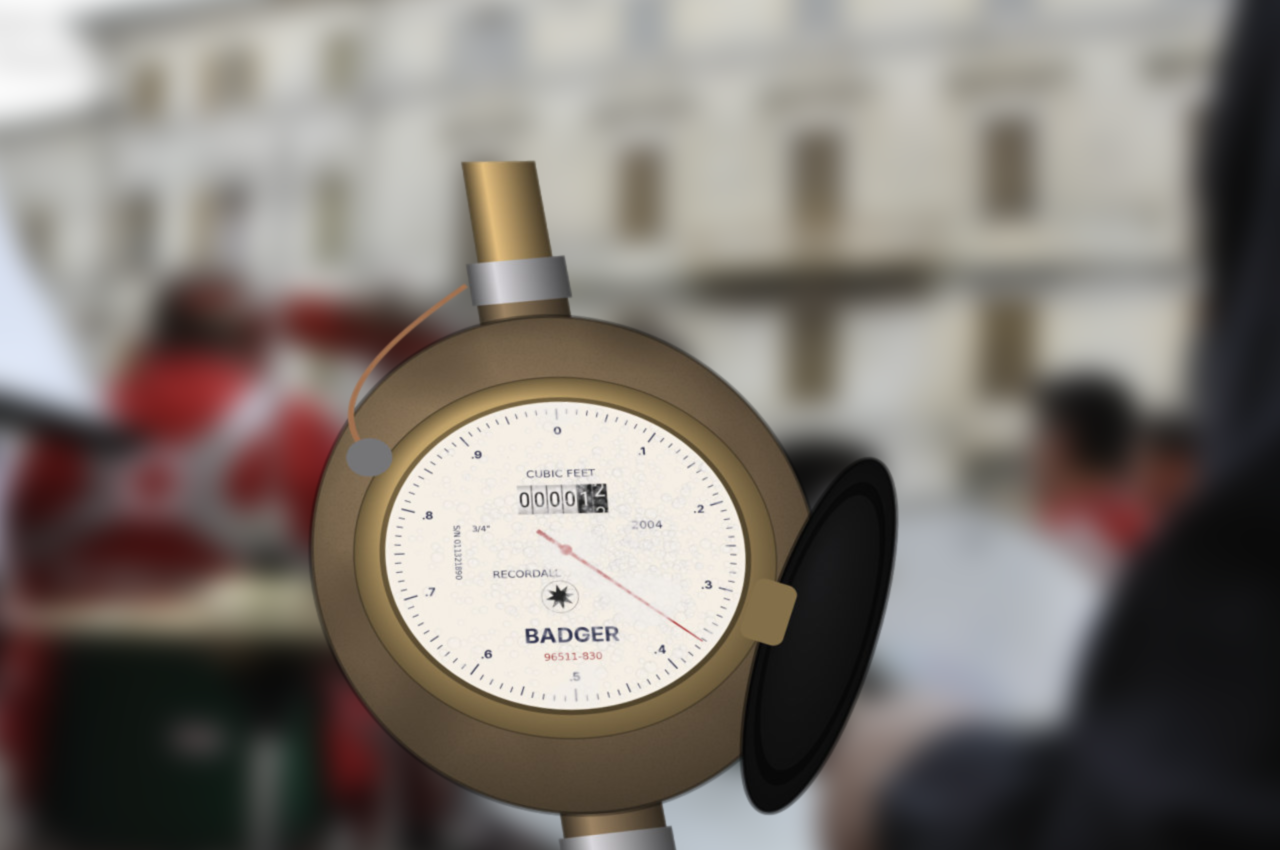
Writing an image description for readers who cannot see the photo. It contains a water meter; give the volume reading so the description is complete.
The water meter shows 12.36 ft³
